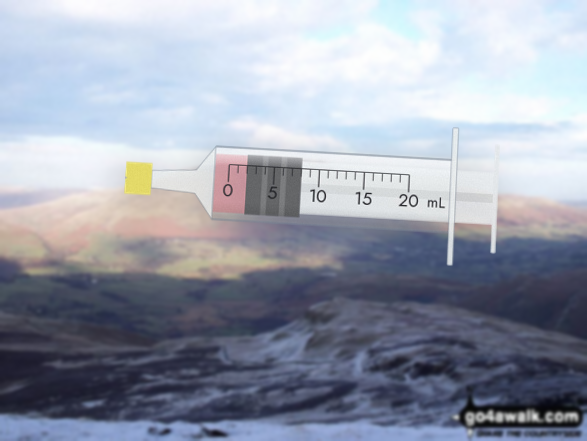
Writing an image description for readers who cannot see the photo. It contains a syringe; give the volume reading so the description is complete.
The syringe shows 2 mL
